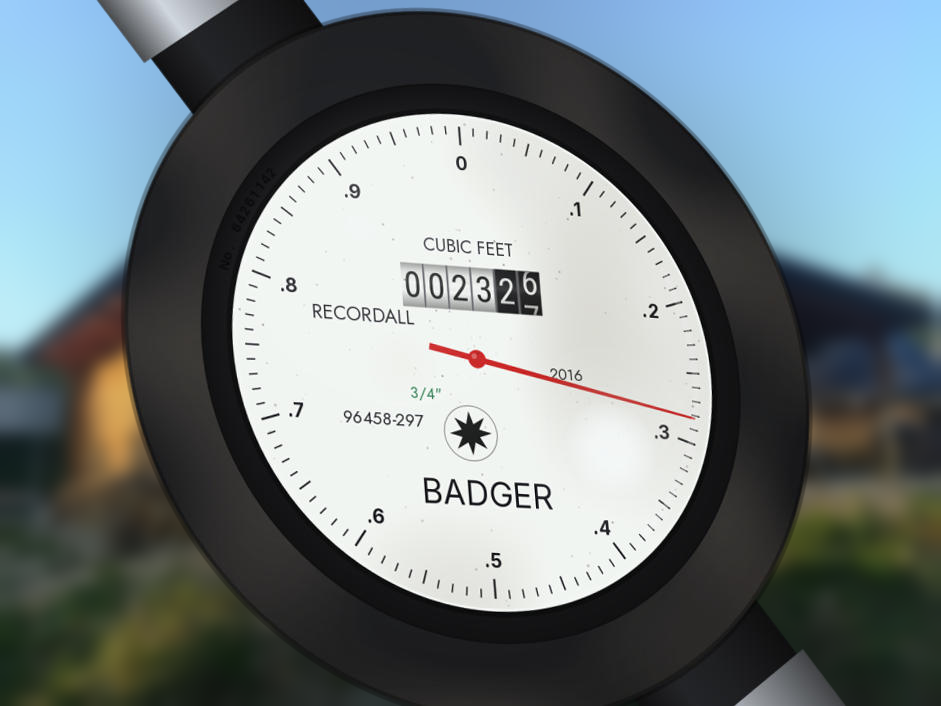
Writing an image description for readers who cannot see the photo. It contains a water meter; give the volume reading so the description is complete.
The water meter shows 2326.28 ft³
